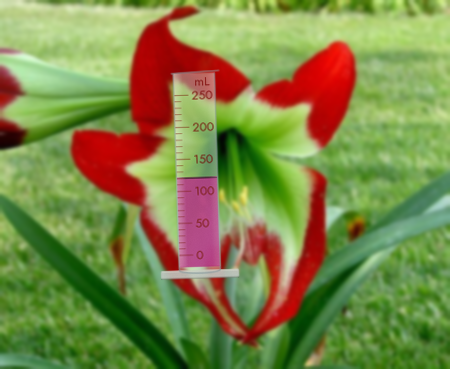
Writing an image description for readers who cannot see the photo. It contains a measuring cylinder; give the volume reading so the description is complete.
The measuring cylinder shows 120 mL
